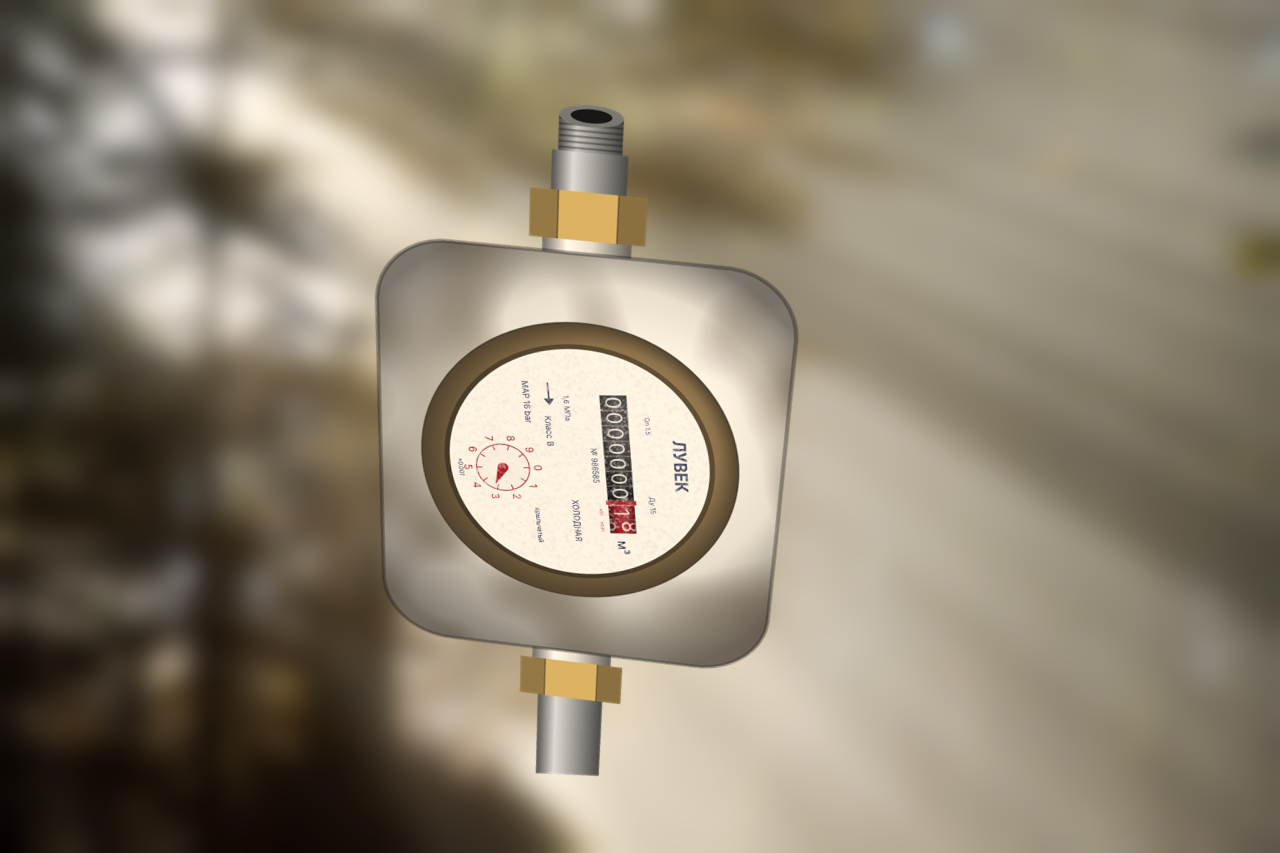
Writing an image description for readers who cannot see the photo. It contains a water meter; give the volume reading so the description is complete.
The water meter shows 0.183 m³
